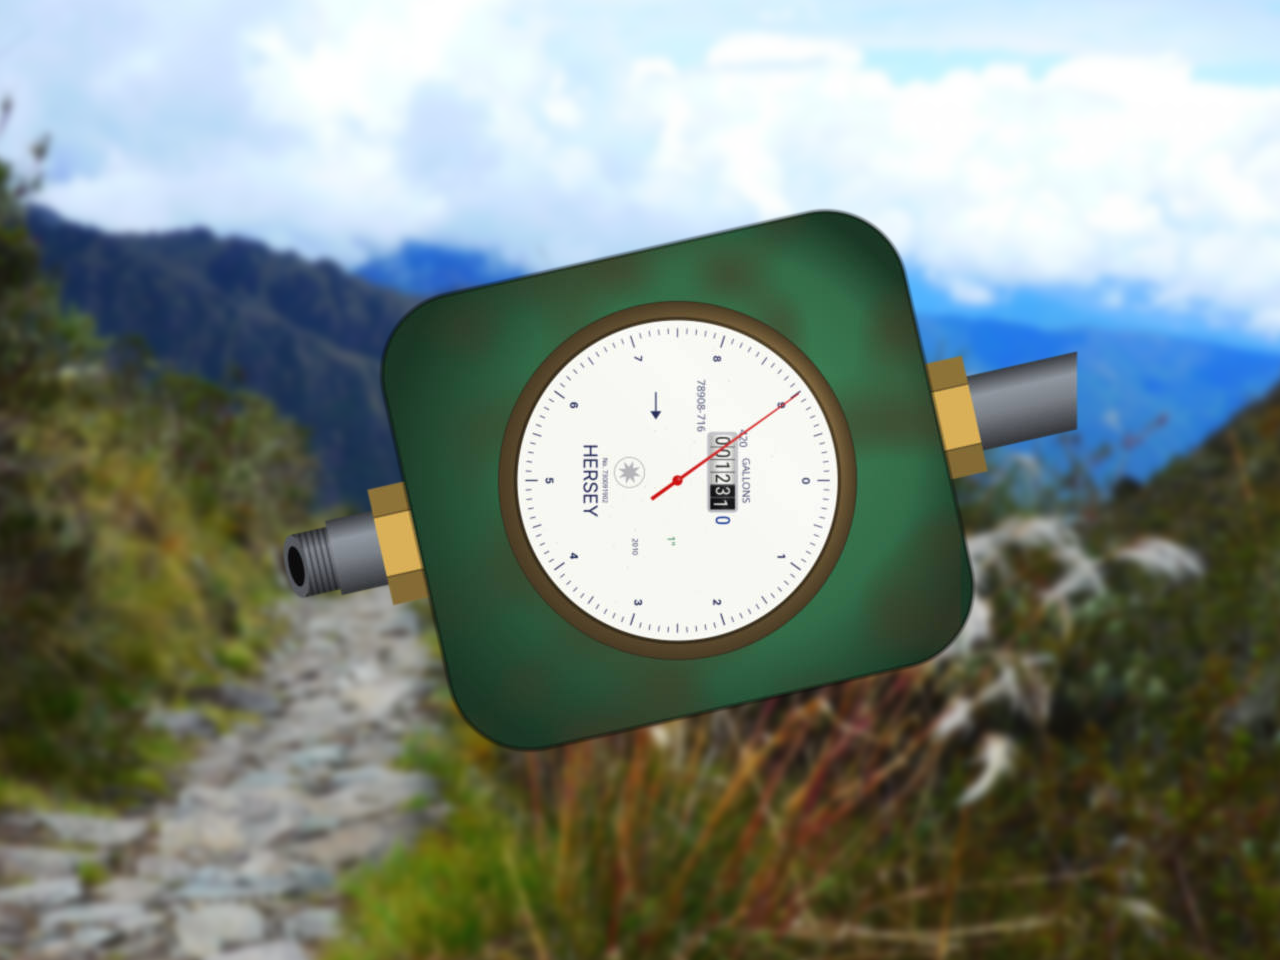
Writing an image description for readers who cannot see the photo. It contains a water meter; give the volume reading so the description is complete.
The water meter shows 12309.0 gal
